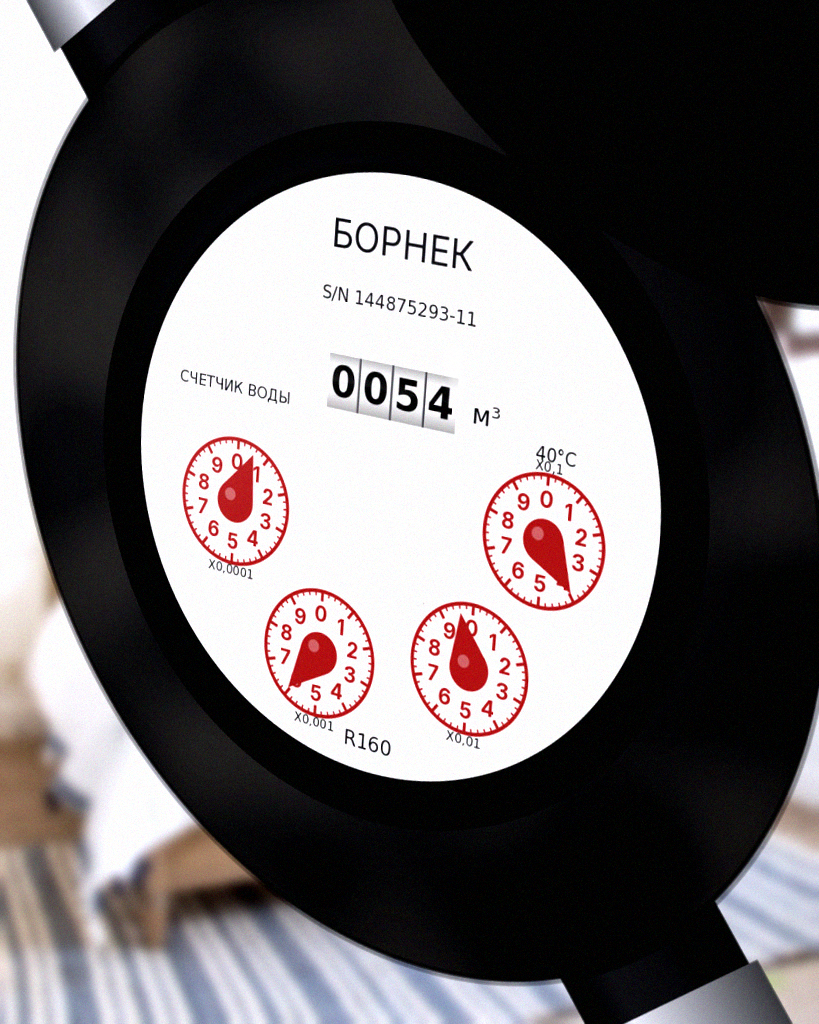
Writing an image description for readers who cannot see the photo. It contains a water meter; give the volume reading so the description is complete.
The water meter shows 54.3960 m³
